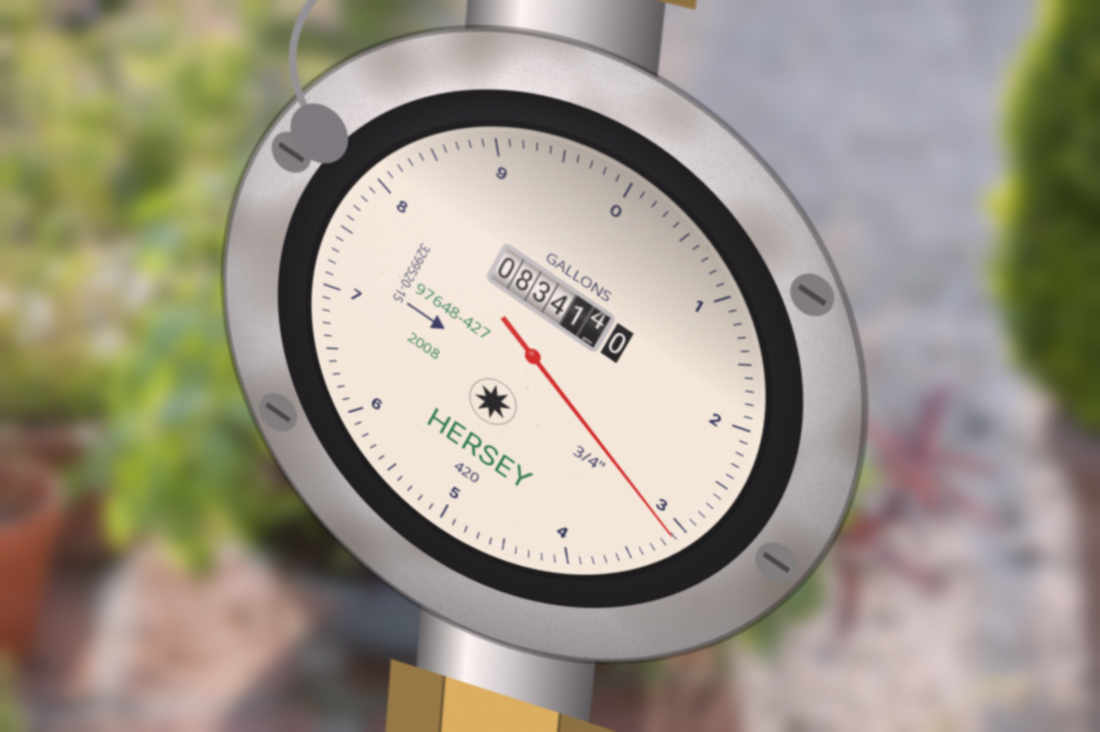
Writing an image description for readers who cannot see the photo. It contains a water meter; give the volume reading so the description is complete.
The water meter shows 834143.1 gal
